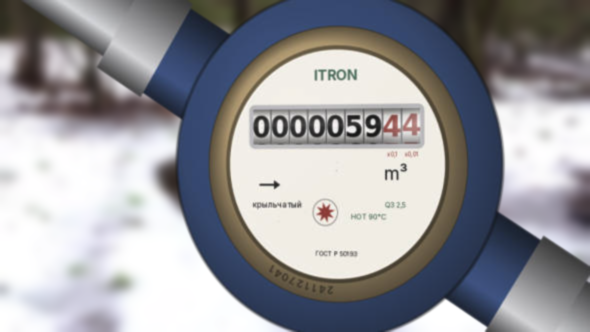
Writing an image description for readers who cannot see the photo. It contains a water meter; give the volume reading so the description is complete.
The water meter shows 59.44 m³
